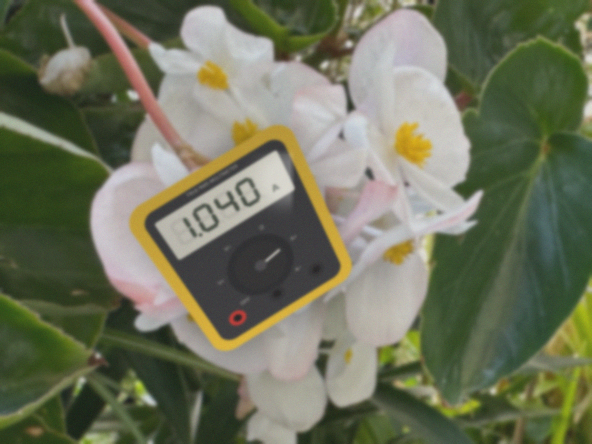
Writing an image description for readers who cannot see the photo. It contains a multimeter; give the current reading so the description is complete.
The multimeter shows 1.040 A
